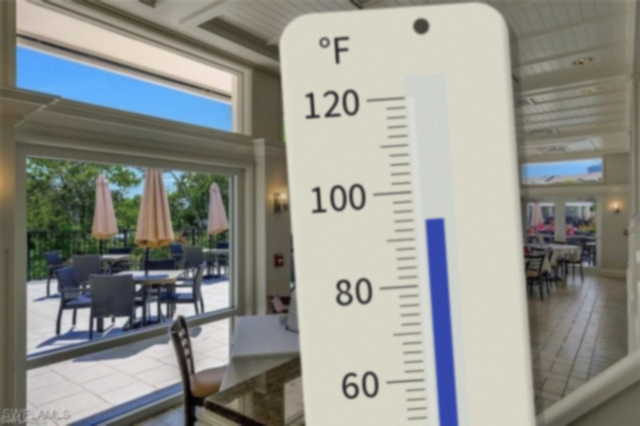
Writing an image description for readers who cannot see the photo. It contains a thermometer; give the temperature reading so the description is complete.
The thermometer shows 94 °F
